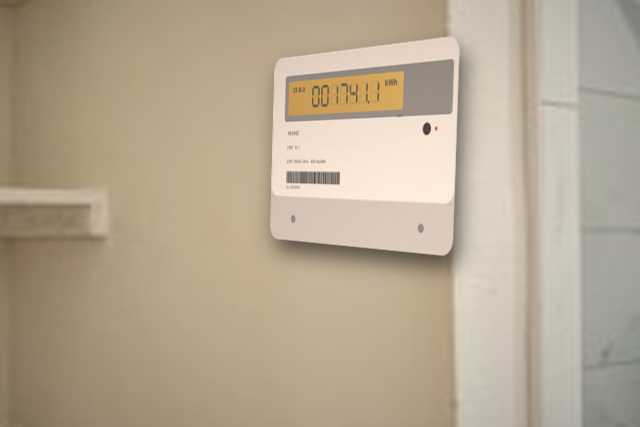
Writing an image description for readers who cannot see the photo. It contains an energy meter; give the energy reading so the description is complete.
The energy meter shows 1741.1 kWh
